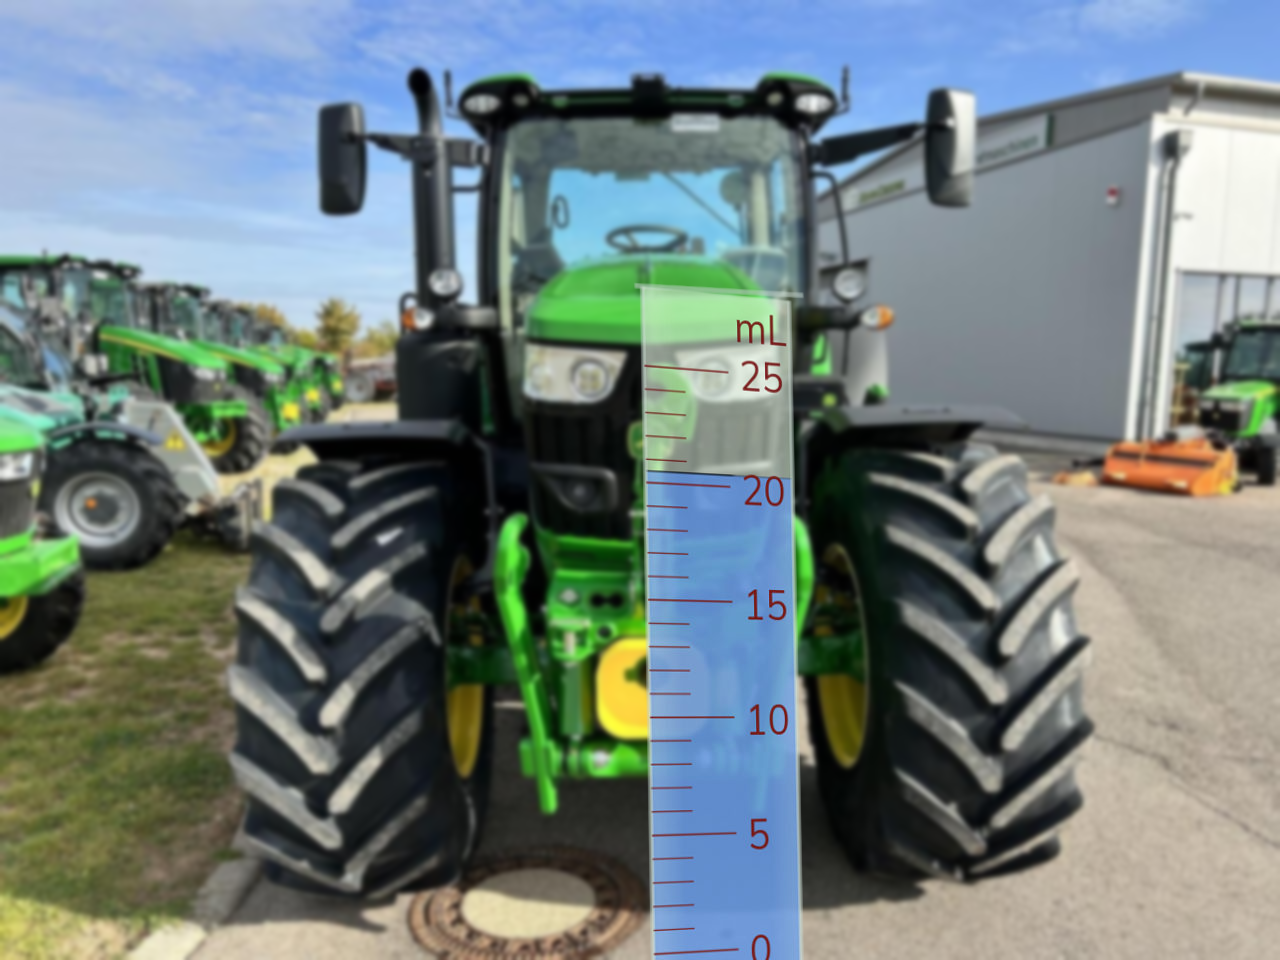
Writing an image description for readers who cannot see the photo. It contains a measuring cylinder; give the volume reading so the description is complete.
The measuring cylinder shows 20.5 mL
